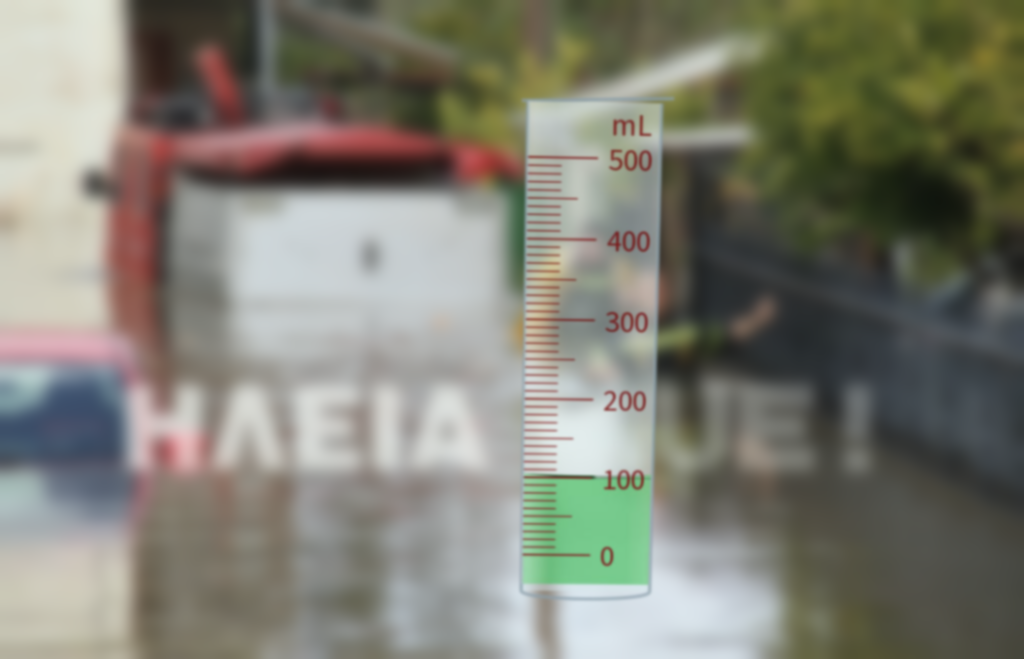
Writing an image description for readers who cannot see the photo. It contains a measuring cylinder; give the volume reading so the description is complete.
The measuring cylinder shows 100 mL
